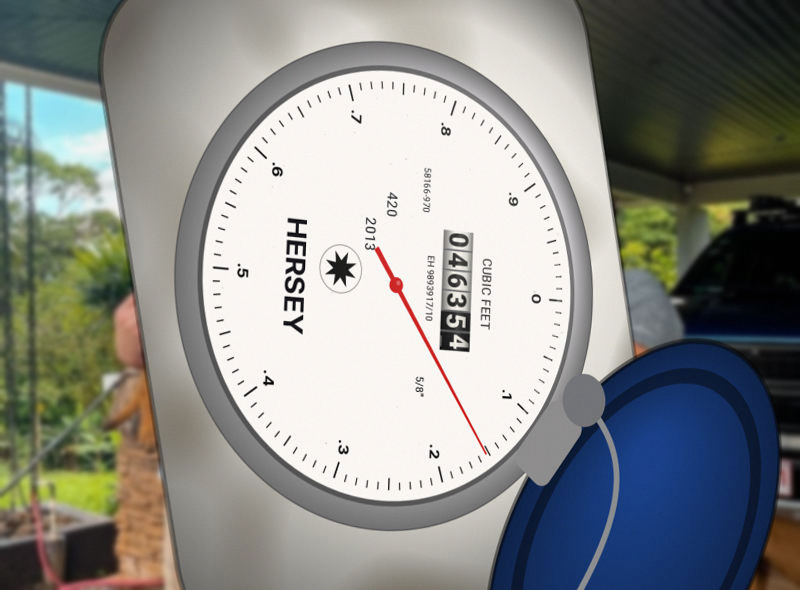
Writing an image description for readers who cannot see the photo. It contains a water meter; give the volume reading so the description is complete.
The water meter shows 46354.15 ft³
